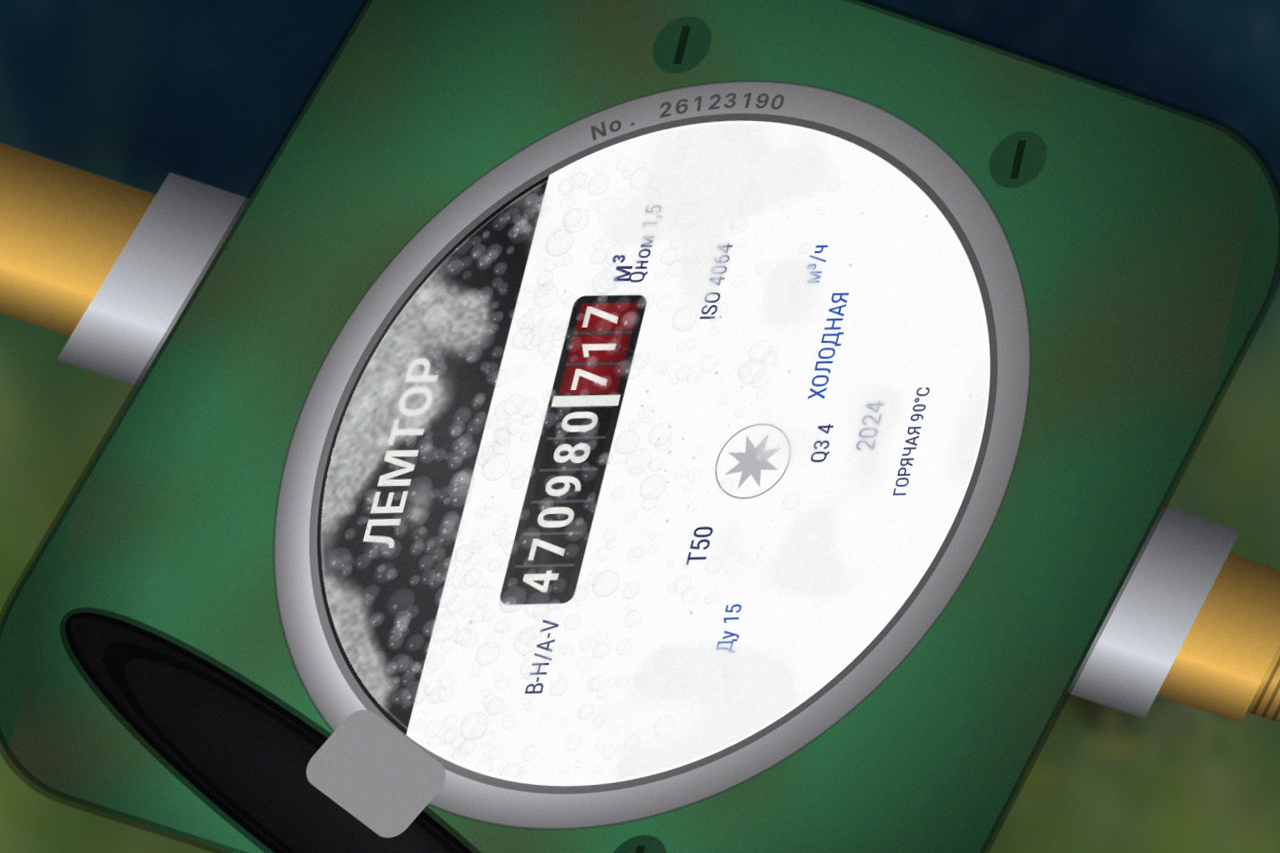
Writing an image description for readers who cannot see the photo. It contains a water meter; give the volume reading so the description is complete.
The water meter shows 470980.717 m³
